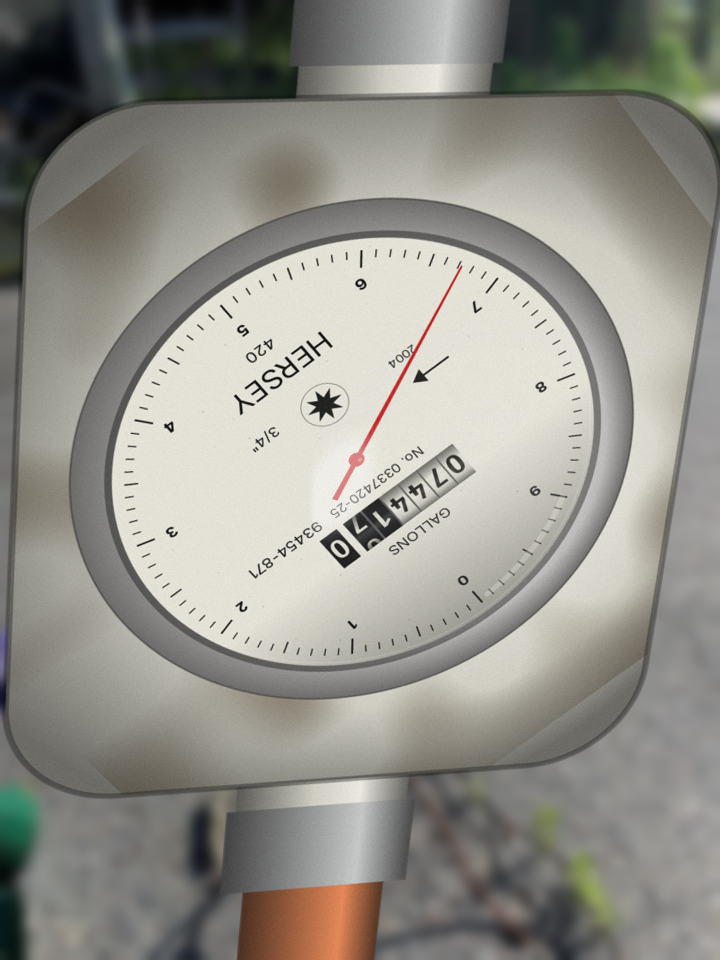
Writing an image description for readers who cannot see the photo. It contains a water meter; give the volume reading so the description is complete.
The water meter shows 744166.7 gal
